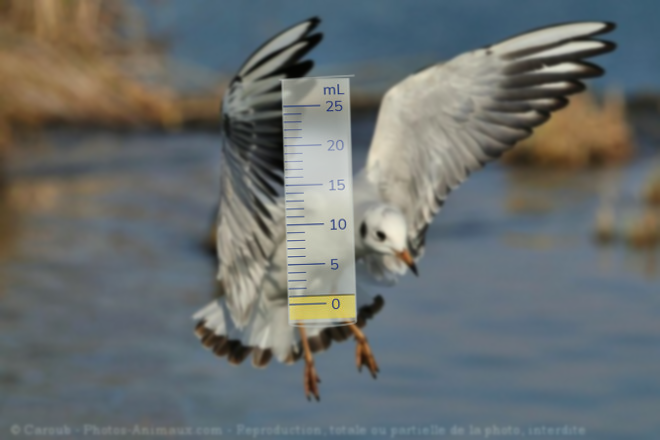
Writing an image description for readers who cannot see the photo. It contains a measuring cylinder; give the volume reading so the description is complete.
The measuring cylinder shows 1 mL
